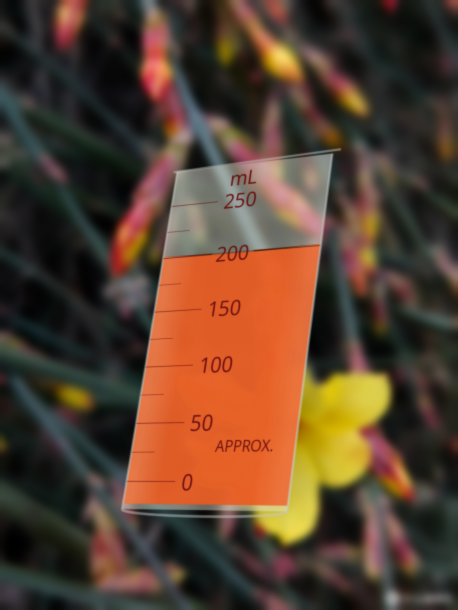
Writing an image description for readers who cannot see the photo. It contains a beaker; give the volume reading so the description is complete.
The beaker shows 200 mL
